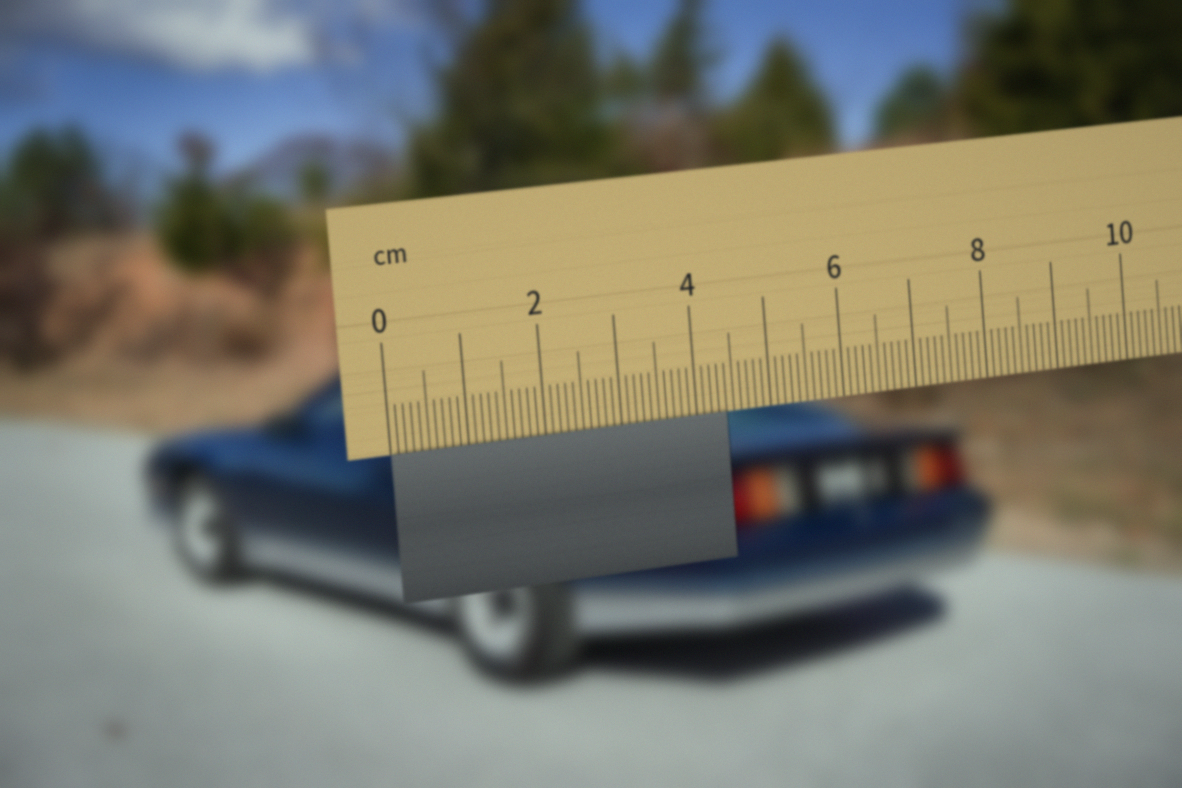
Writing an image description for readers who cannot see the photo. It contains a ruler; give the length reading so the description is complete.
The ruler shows 4.4 cm
